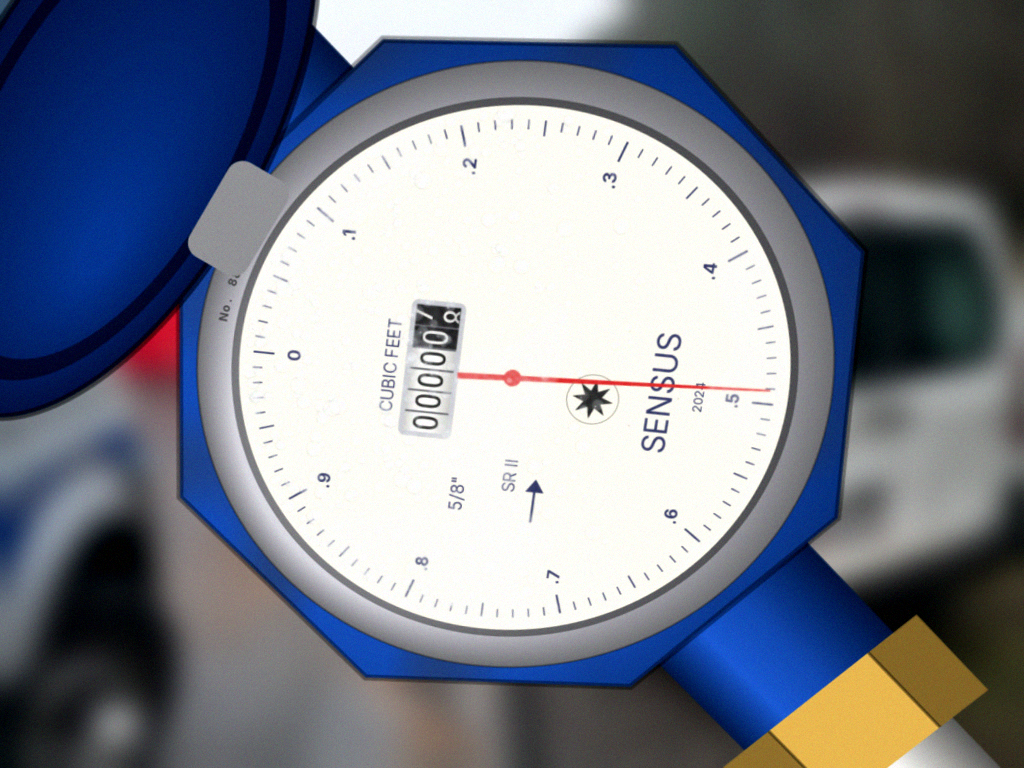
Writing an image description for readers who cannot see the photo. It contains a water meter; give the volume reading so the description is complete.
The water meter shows 7.49 ft³
